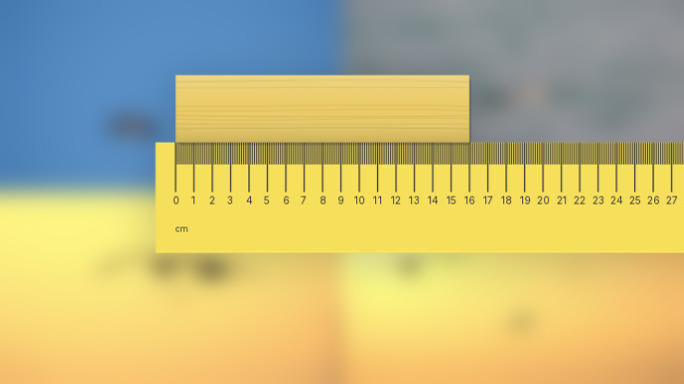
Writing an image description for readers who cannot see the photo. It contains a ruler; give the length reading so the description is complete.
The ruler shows 16 cm
